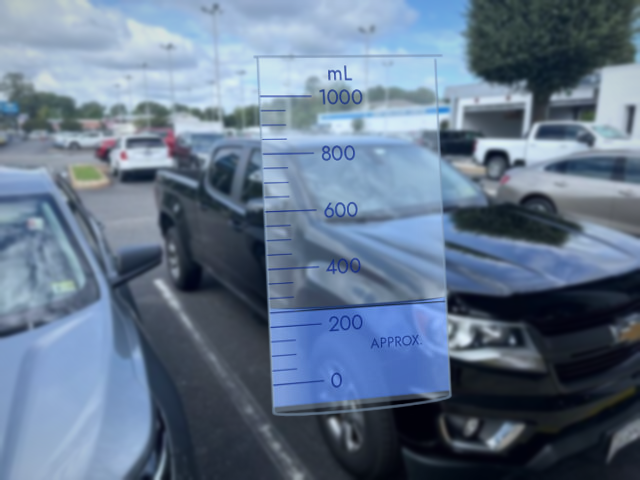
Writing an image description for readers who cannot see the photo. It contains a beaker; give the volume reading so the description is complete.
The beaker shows 250 mL
